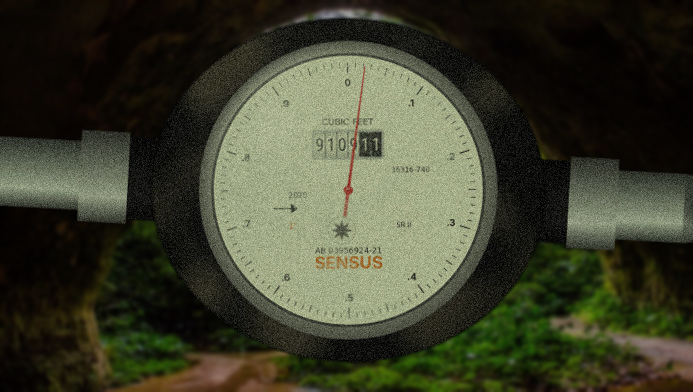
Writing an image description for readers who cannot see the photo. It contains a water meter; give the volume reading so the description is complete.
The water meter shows 910911.02 ft³
